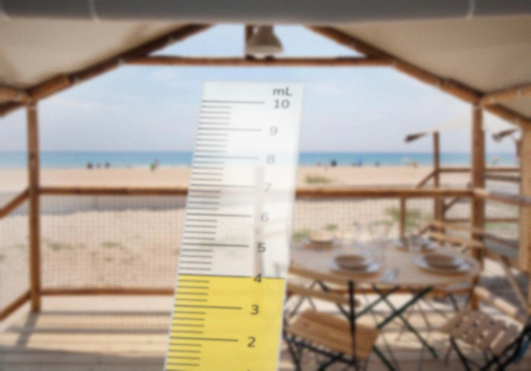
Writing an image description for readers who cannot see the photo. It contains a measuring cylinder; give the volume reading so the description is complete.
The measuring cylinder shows 4 mL
